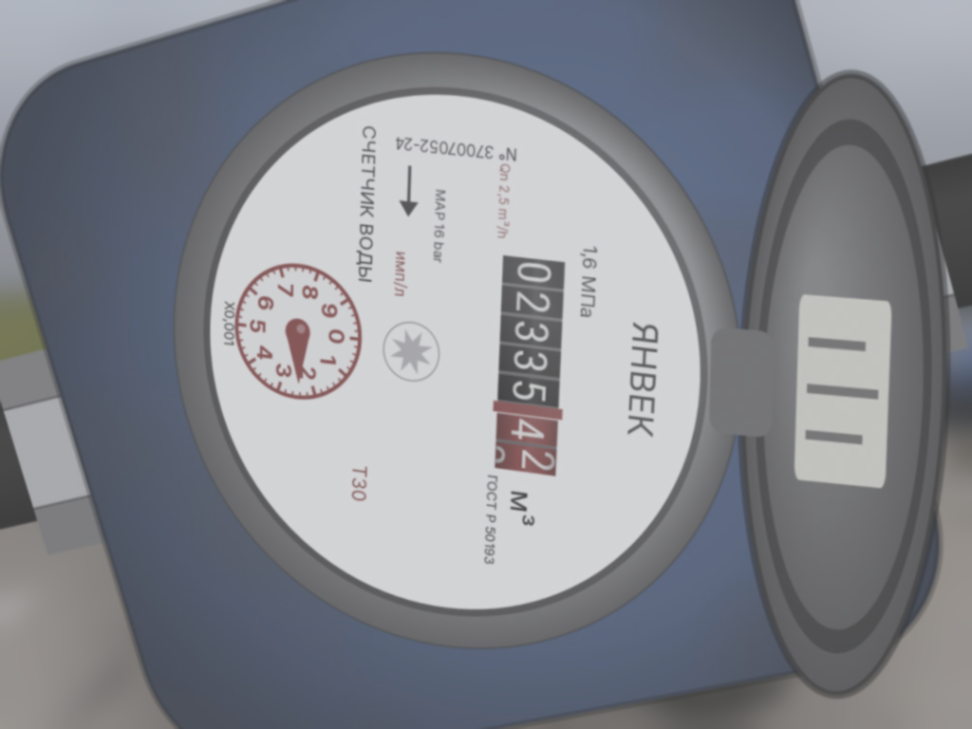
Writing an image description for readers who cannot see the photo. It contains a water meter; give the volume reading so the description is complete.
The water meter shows 2335.422 m³
